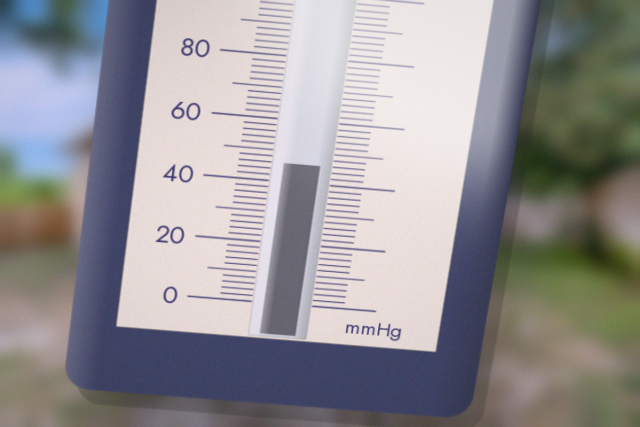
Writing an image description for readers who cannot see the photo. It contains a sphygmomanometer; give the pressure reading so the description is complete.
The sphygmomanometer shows 46 mmHg
